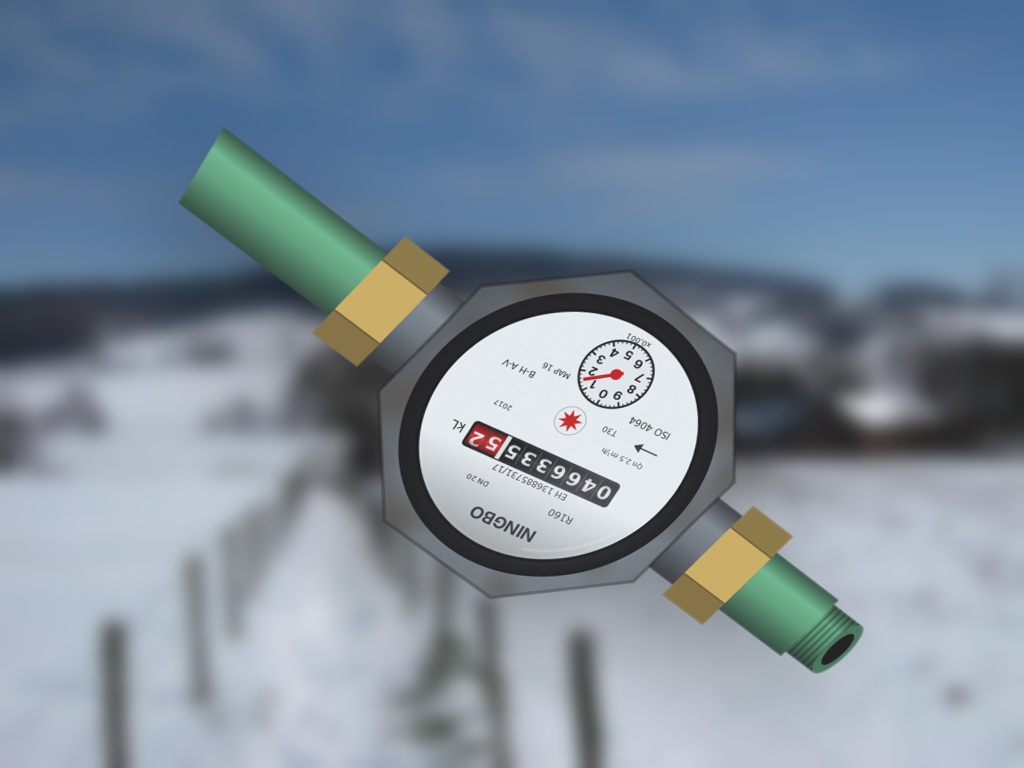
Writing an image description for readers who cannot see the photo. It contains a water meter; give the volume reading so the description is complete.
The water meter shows 466335.521 kL
